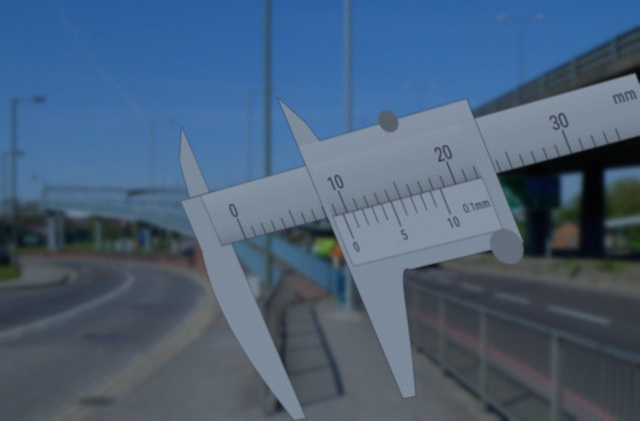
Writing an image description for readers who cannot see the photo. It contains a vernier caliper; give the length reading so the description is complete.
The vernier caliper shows 9.6 mm
